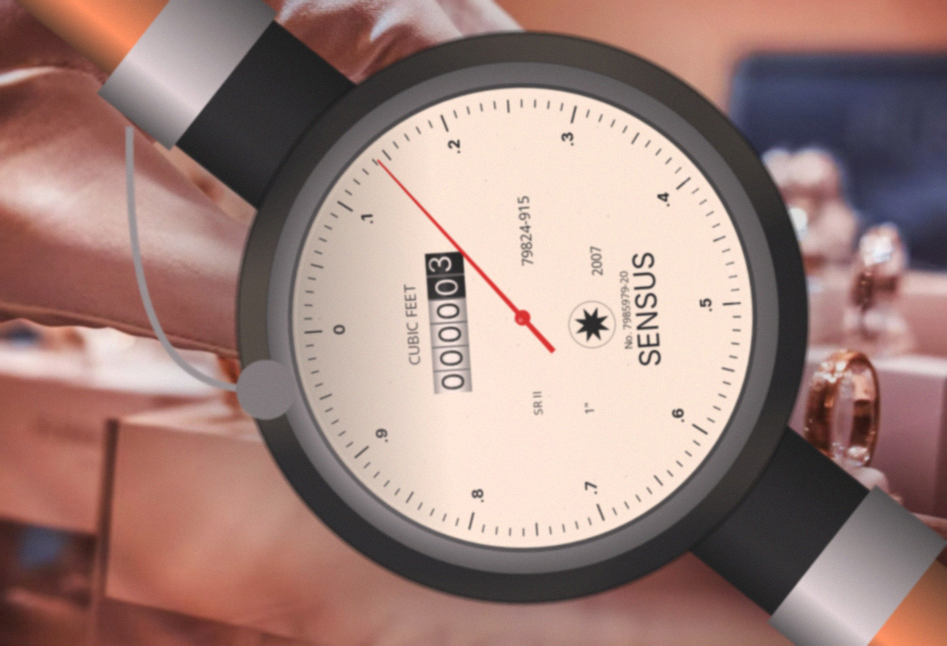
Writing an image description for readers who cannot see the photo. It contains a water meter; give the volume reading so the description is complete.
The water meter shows 3.14 ft³
